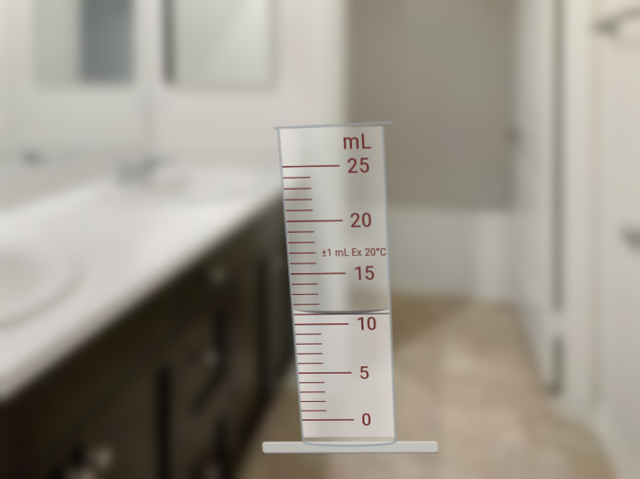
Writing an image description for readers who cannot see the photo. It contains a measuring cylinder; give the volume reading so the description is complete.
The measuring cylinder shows 11 mL
